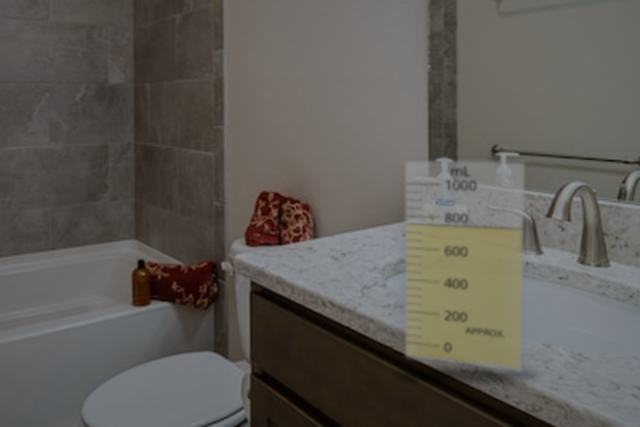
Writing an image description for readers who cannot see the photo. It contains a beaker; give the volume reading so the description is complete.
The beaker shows 750 mL
